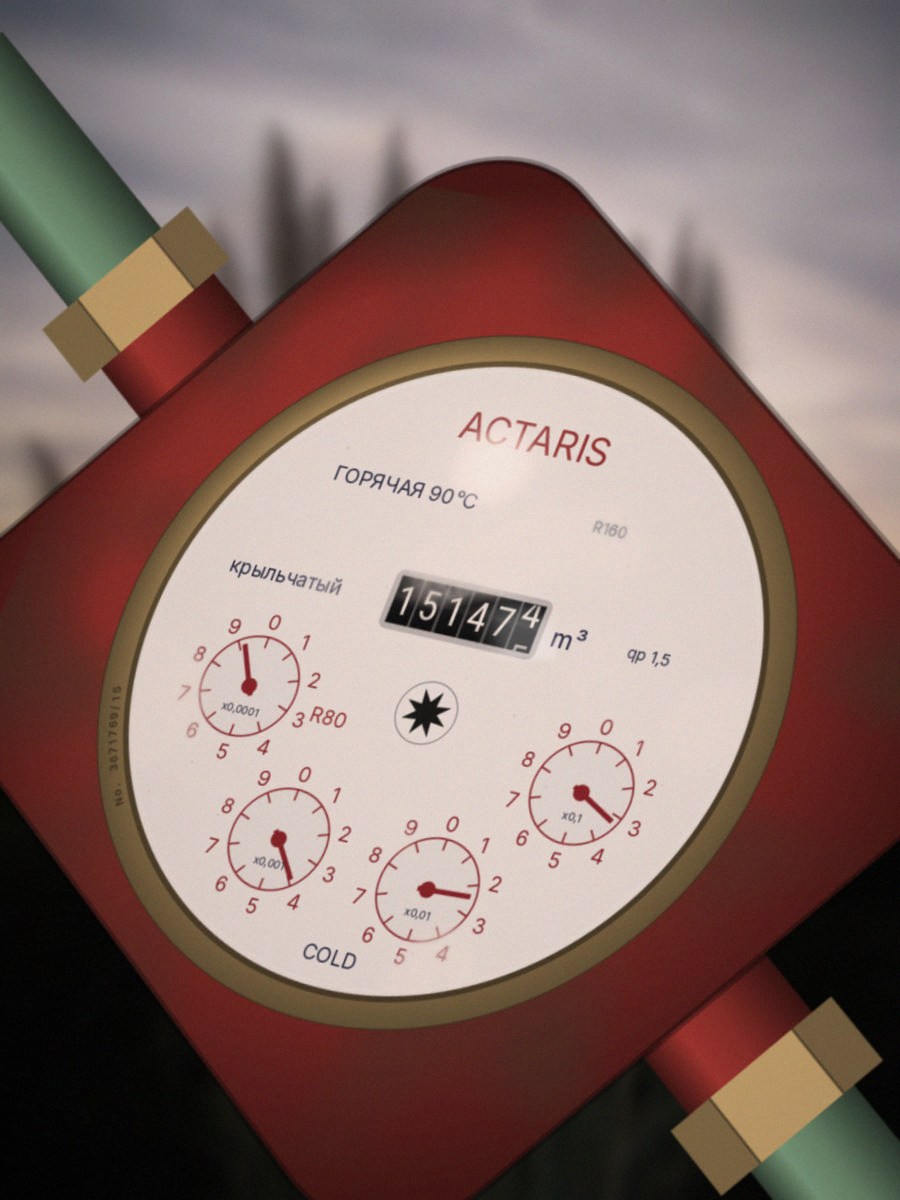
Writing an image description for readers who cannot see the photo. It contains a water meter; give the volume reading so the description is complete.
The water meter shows 151474.3239 m³
